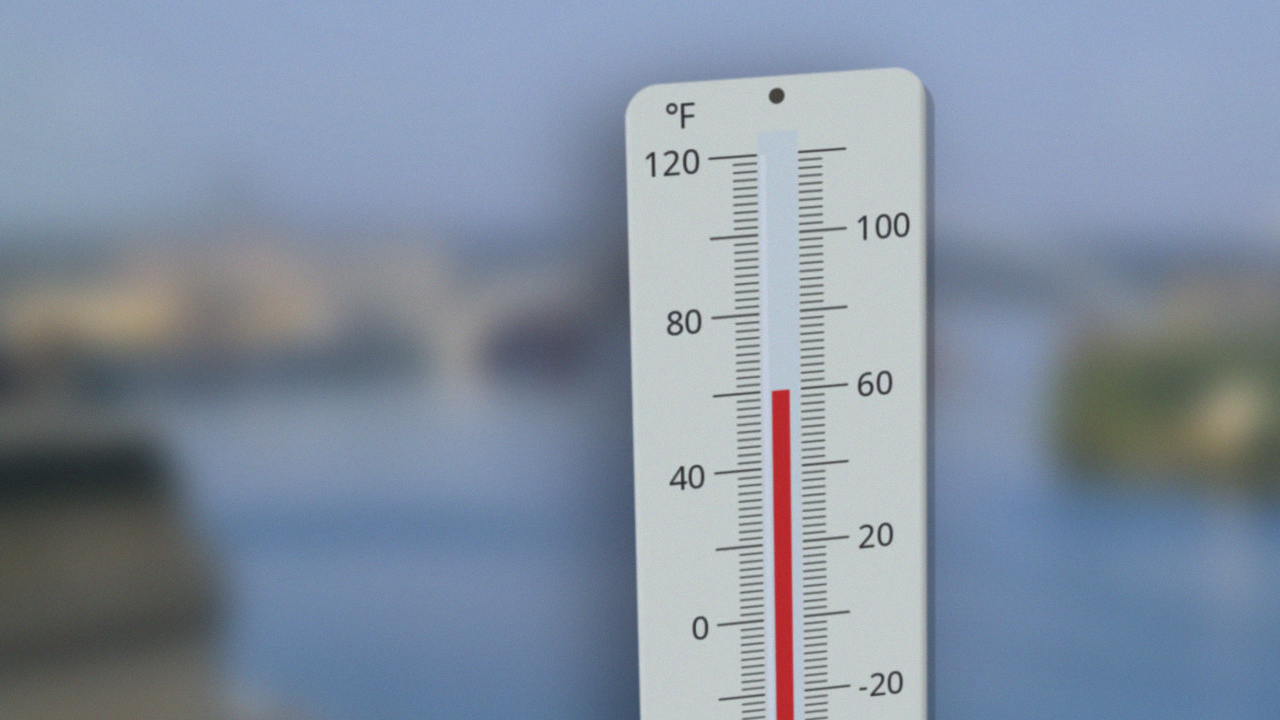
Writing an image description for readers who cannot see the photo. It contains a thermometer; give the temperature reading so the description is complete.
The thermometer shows 60 °F
